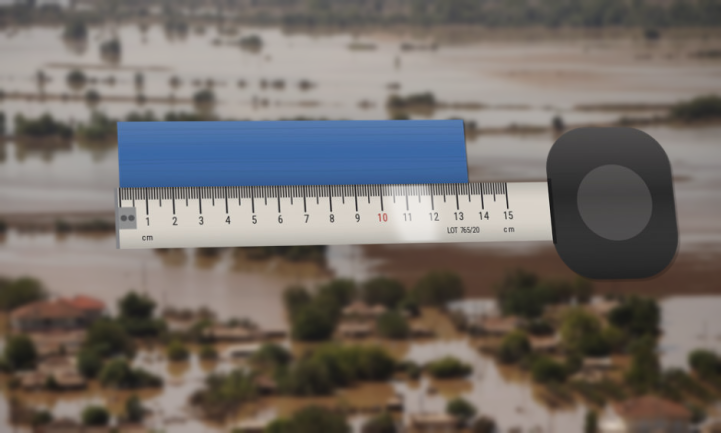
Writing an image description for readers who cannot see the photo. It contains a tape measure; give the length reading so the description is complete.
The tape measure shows 13.5 cm
